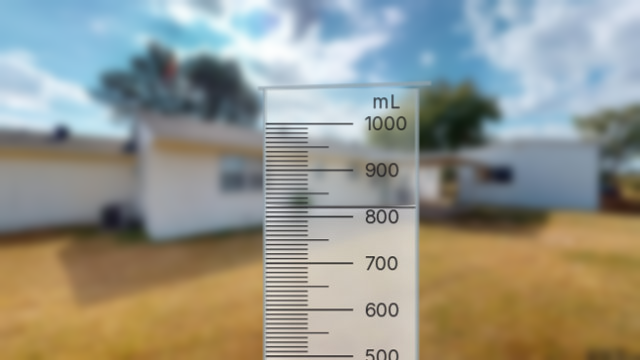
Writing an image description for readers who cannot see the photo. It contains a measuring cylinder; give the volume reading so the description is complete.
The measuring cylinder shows 820 mL
